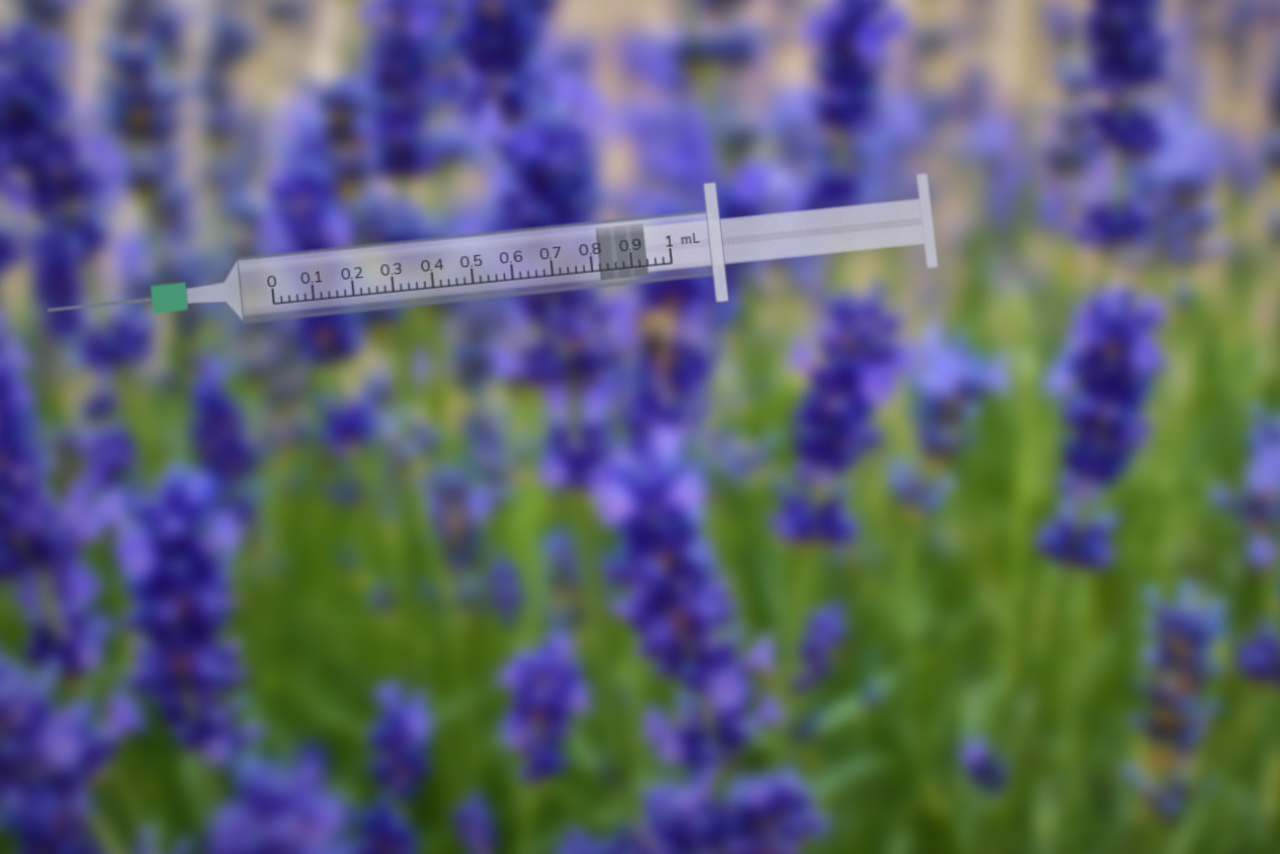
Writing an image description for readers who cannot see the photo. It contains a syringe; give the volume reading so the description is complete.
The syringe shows 0.82 mL
